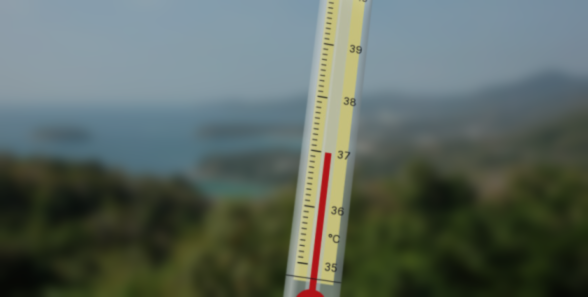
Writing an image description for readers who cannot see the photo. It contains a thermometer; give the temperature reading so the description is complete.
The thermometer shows 37 °C
